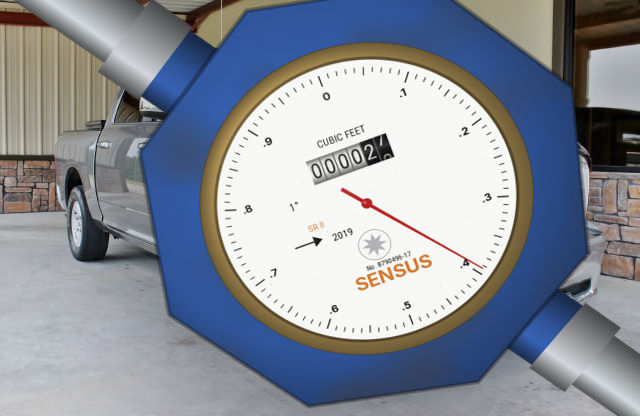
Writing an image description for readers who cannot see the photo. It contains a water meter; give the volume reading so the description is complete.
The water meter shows 27.39 ft³
